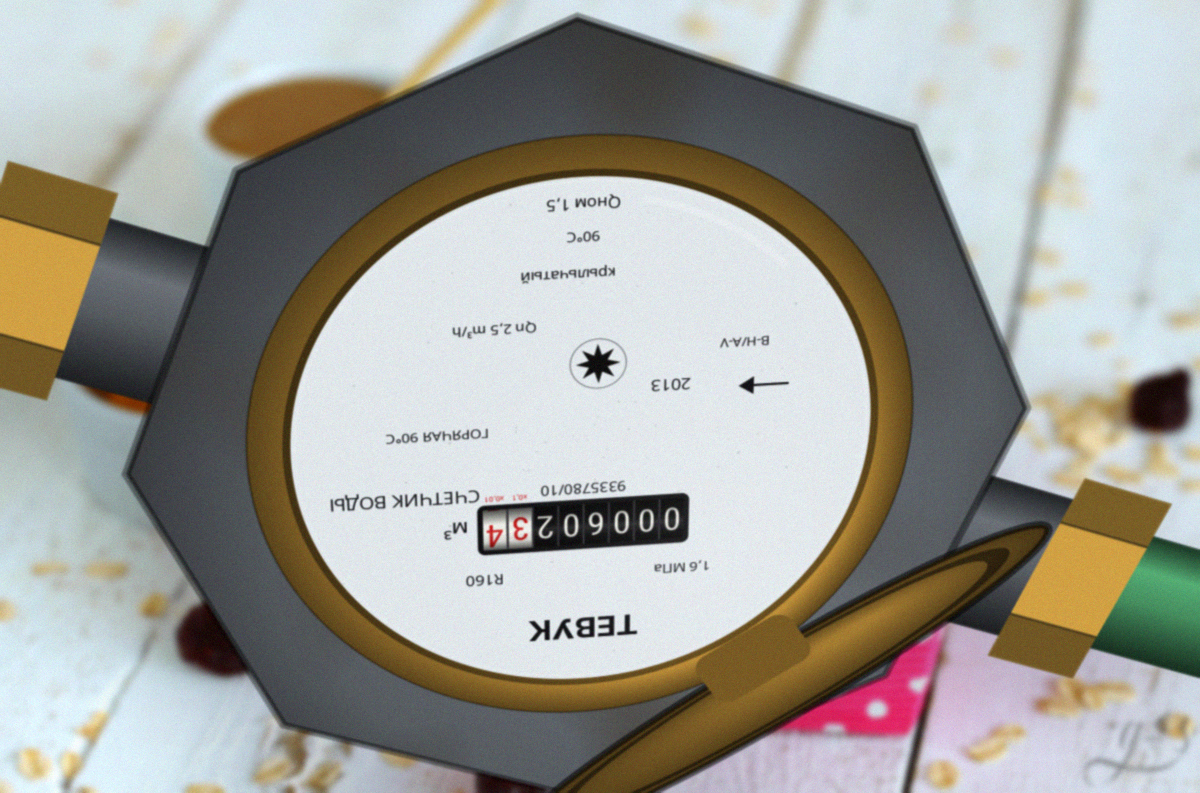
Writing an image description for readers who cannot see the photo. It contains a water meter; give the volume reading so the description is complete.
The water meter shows 602.34 m³
